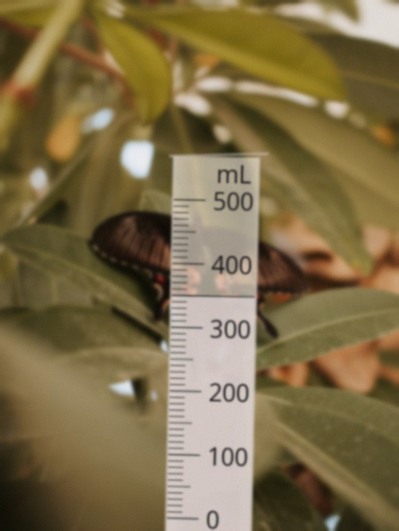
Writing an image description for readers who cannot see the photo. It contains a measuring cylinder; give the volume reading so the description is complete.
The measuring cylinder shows 350 mL
